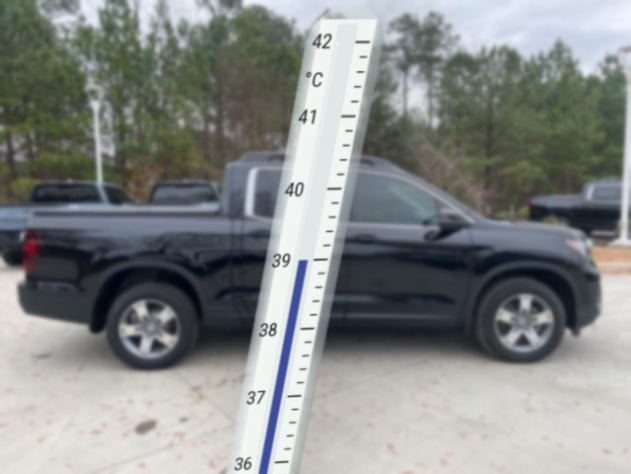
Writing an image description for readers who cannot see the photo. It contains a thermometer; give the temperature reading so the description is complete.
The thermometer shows 39 °C
